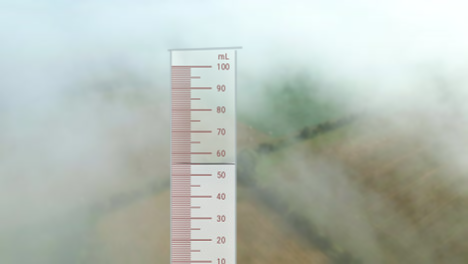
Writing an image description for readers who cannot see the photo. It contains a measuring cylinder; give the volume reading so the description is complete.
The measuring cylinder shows 55 mL
